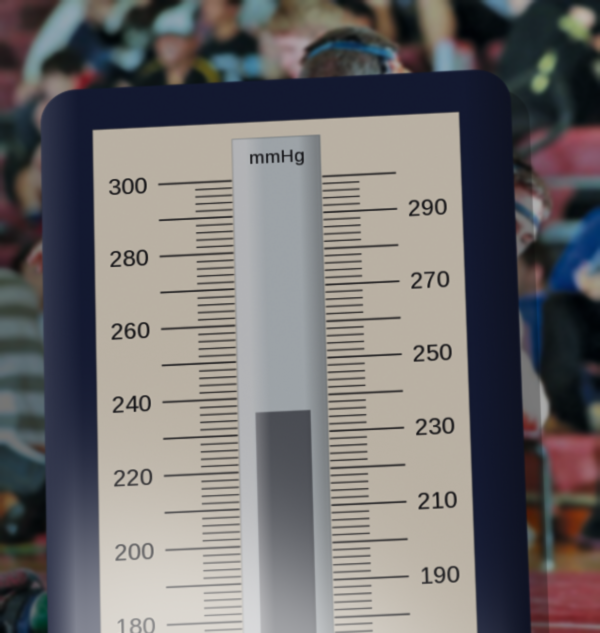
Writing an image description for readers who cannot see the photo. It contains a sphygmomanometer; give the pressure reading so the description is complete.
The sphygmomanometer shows 236 mmHg
